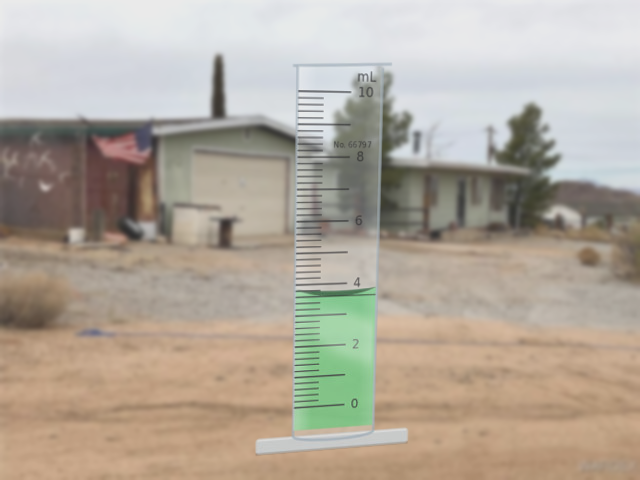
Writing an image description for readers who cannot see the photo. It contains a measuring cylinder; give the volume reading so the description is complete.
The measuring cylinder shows 3.6 mL
